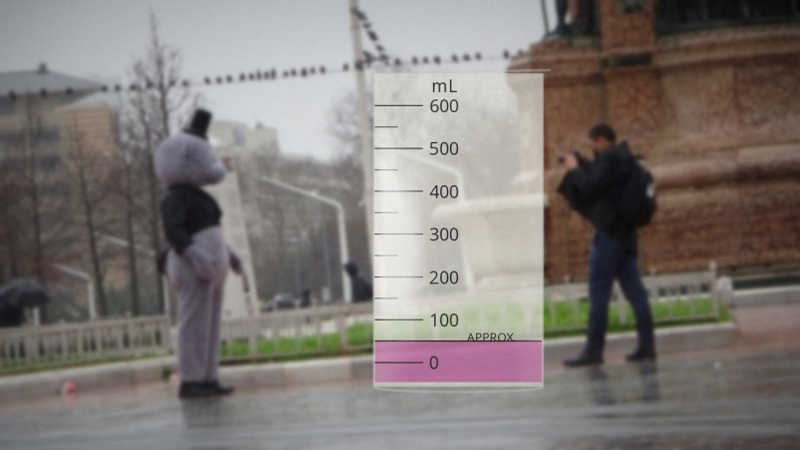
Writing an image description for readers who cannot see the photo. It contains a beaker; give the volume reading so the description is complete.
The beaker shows 50 mL
